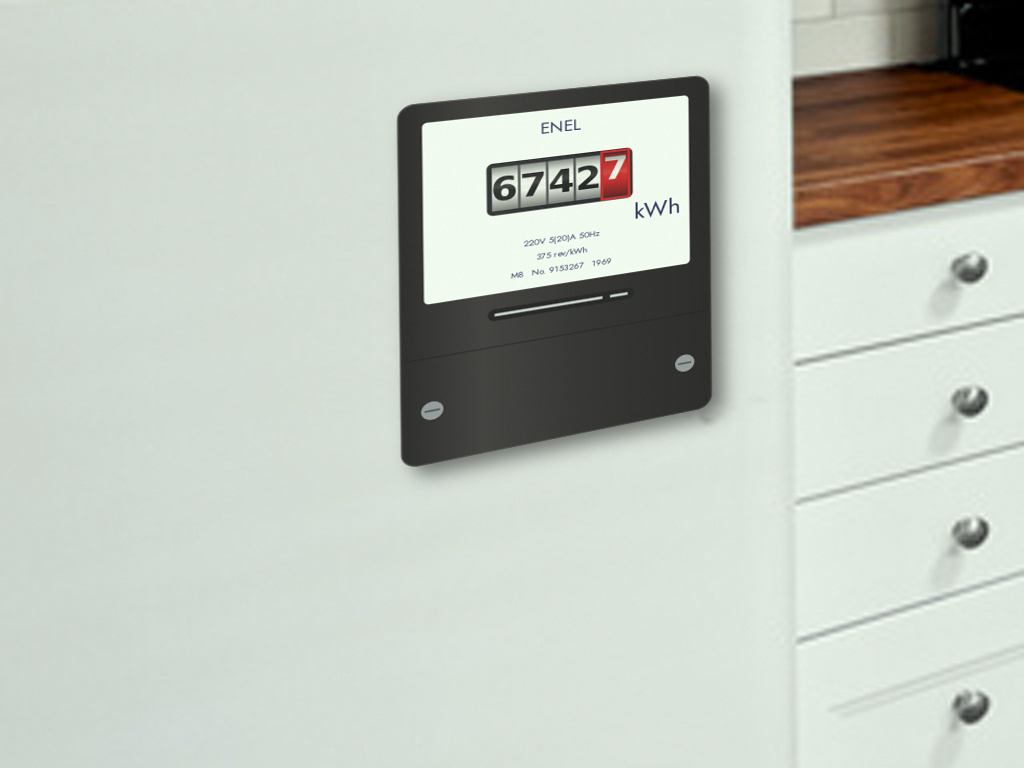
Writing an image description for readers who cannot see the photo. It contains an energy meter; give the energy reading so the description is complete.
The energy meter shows 6742.7 kWh
